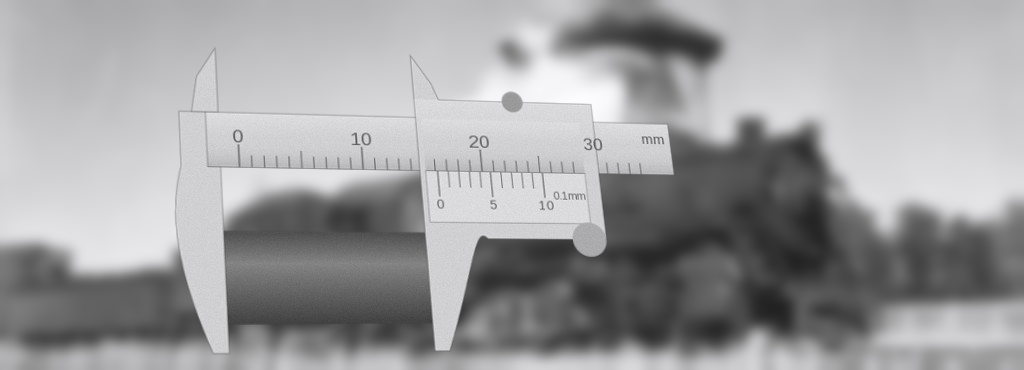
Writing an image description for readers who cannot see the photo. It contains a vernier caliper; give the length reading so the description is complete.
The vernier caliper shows 16.2 mm
